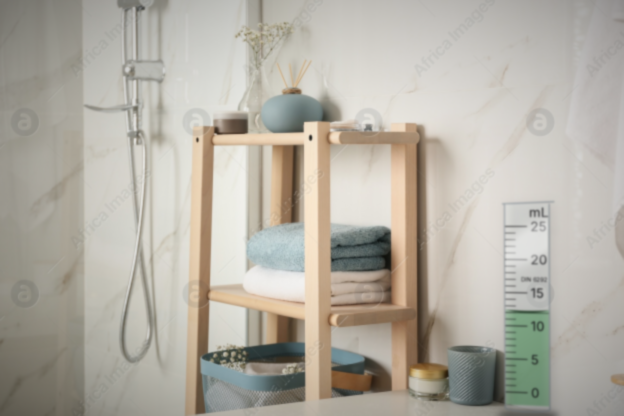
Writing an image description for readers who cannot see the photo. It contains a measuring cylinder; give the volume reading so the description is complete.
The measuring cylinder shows 12 mL
